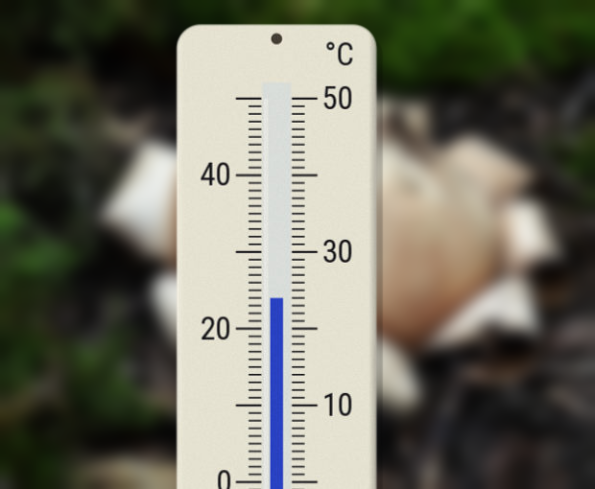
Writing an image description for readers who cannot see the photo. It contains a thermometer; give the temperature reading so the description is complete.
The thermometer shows 24 °C
